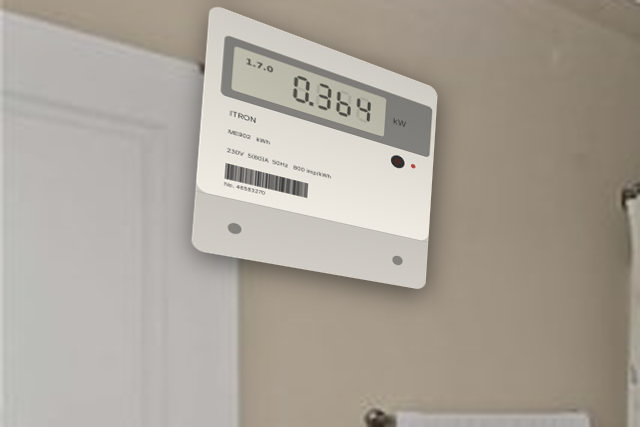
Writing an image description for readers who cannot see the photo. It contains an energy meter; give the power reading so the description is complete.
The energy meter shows 0.364 kW
